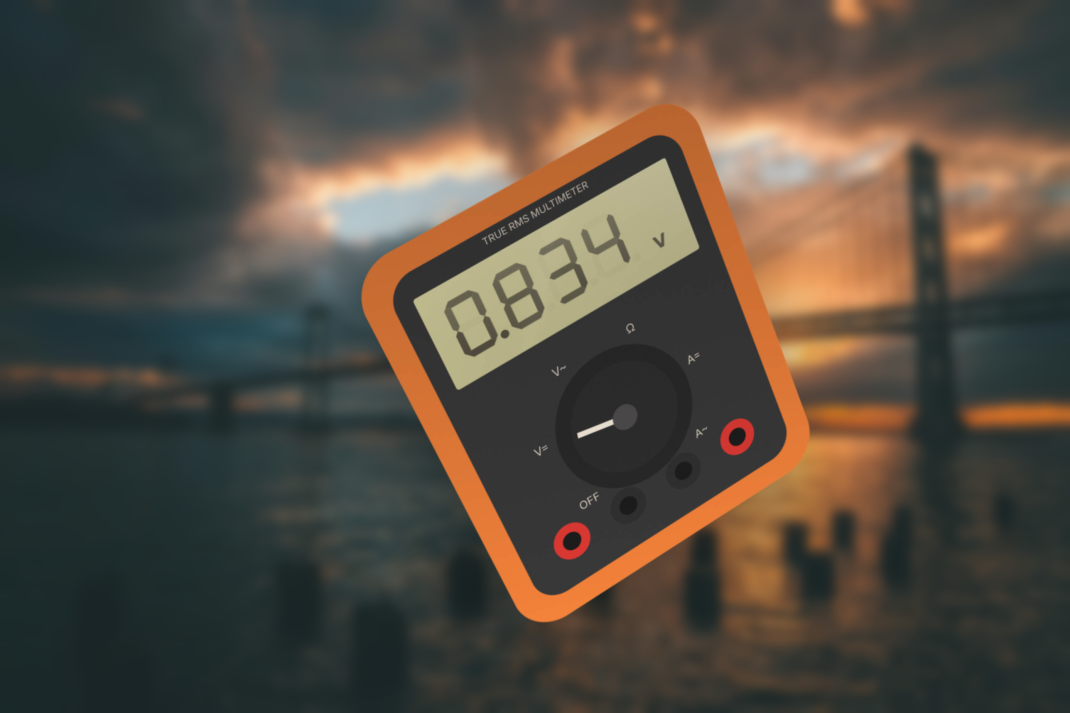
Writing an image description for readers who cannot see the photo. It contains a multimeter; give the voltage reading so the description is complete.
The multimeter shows 0.834 V
